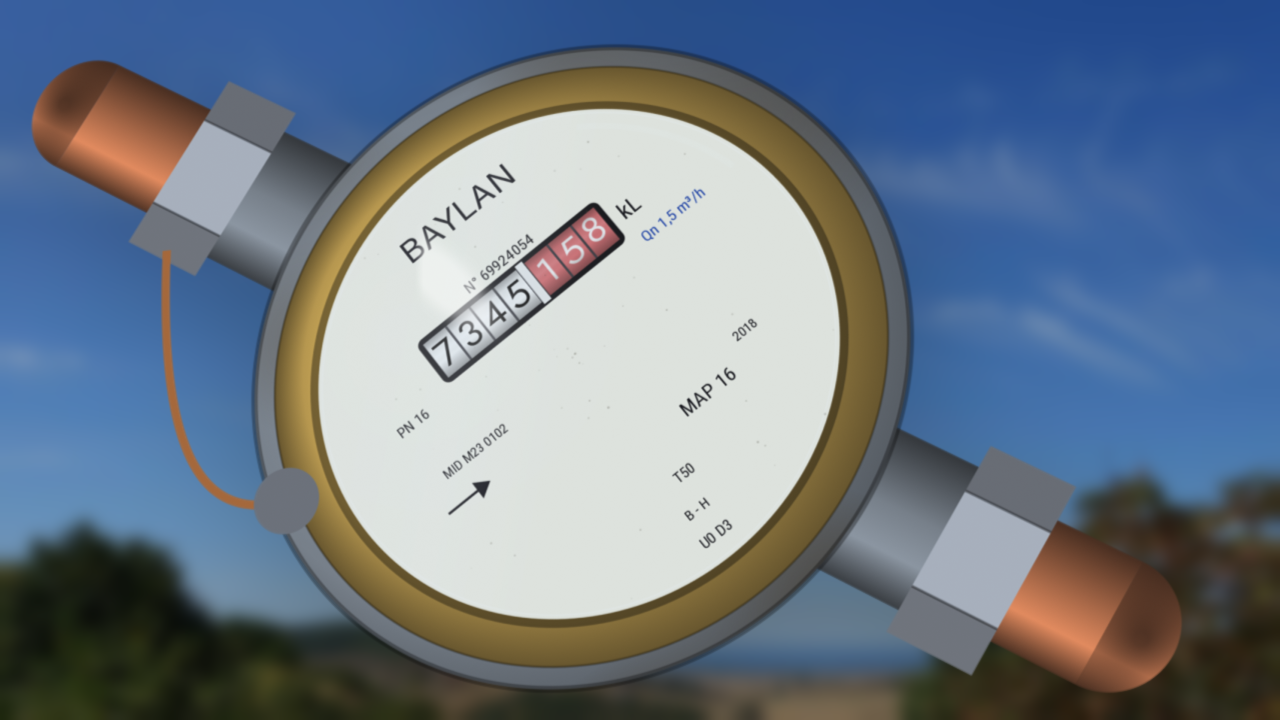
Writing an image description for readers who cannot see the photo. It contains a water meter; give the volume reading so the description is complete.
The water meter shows 7345.158 kL
